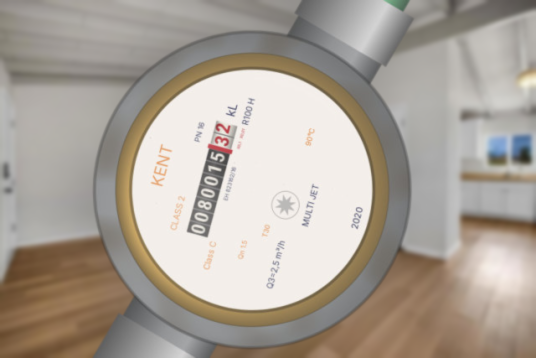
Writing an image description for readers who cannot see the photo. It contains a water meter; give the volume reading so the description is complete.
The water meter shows 80015.32 kL
